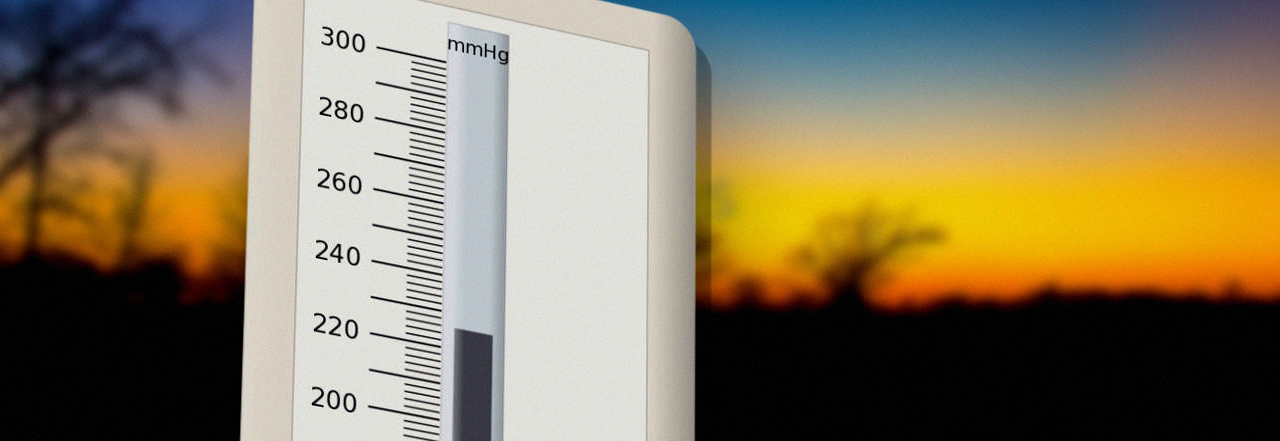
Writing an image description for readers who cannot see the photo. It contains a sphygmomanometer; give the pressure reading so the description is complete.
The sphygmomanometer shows 226 mmHg
